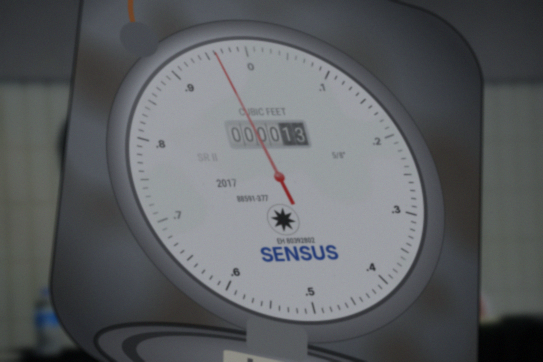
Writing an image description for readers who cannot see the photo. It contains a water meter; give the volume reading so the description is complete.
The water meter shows 12.96 ft³
